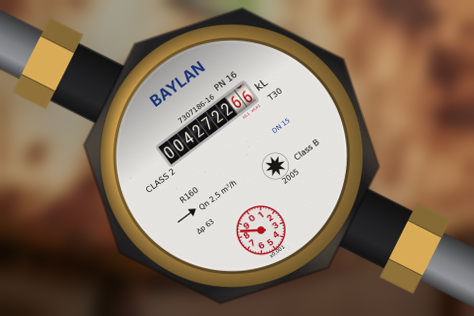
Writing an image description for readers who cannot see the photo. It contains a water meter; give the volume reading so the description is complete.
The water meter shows 42722.658 kL
